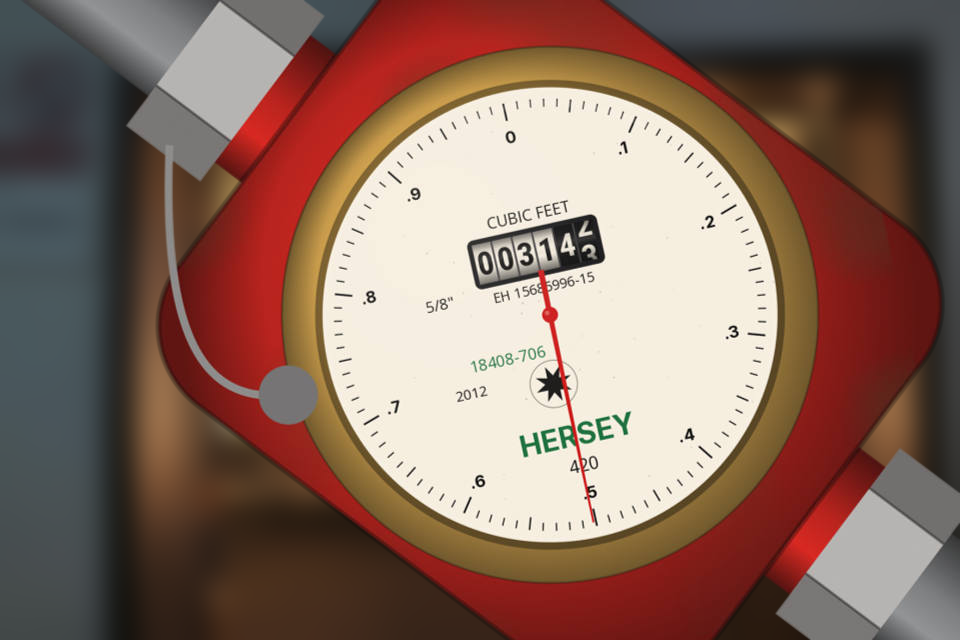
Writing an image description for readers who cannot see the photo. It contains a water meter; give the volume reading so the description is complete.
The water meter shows 3142.50 ft³
